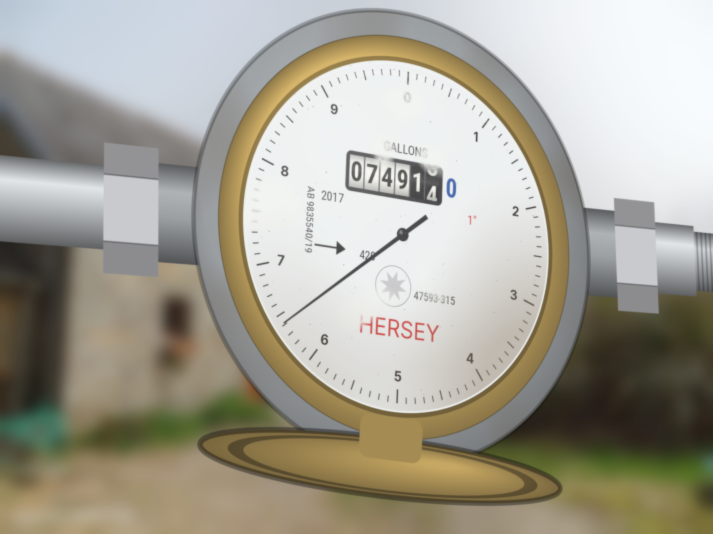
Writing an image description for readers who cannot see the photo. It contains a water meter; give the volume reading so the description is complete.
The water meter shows 749136.4 gal
